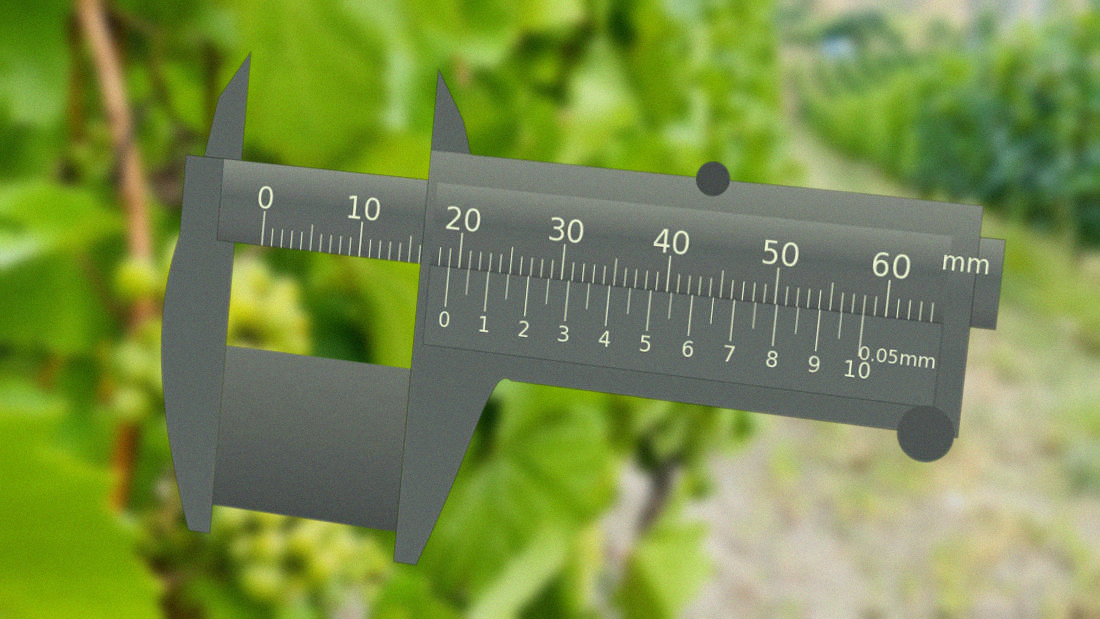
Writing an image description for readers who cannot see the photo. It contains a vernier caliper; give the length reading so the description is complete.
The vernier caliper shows 19.0 mm
